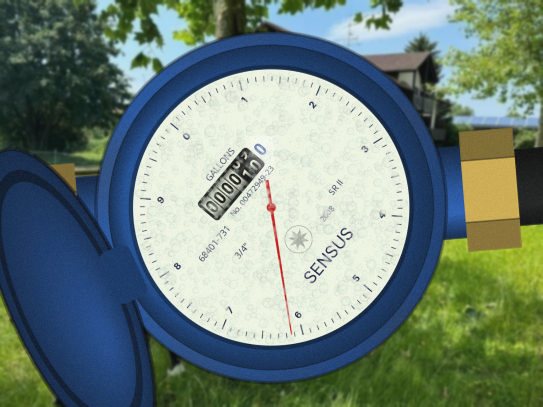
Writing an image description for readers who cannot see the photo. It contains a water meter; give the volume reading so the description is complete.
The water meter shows 96.1 gal
